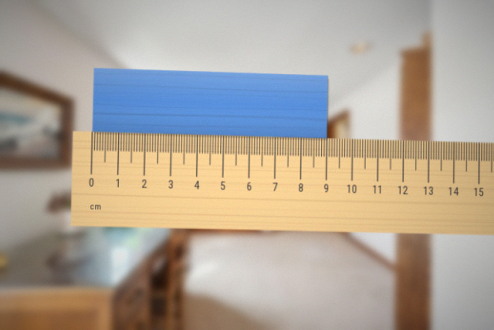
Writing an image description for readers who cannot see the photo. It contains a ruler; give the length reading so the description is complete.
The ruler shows 9 cm
